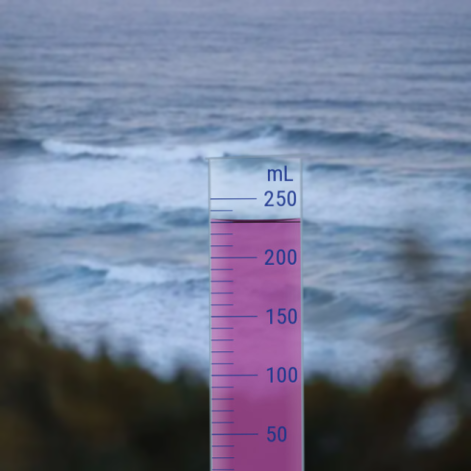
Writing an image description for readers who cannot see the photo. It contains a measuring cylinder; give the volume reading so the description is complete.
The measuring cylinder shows 230 mL
